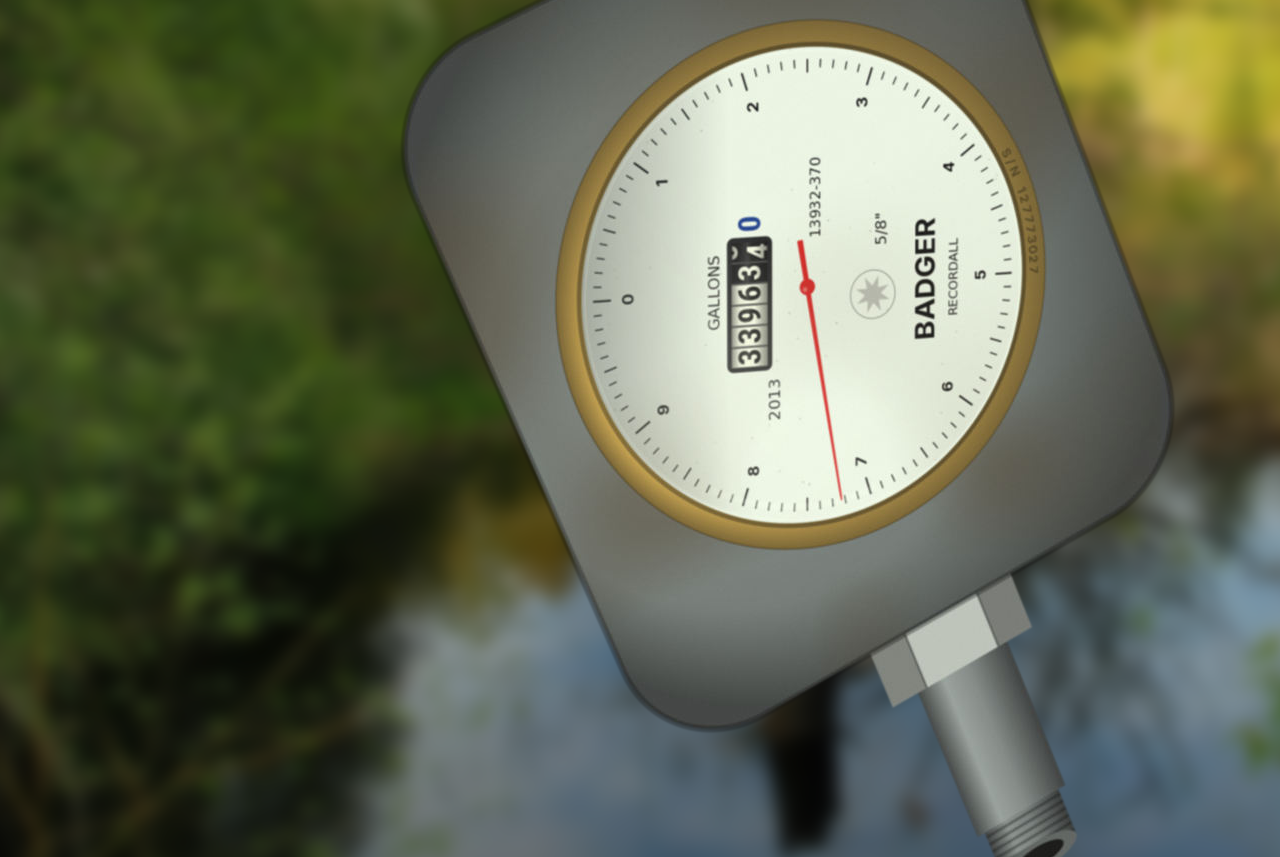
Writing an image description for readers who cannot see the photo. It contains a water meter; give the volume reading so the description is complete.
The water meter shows 3396337.2 gal
